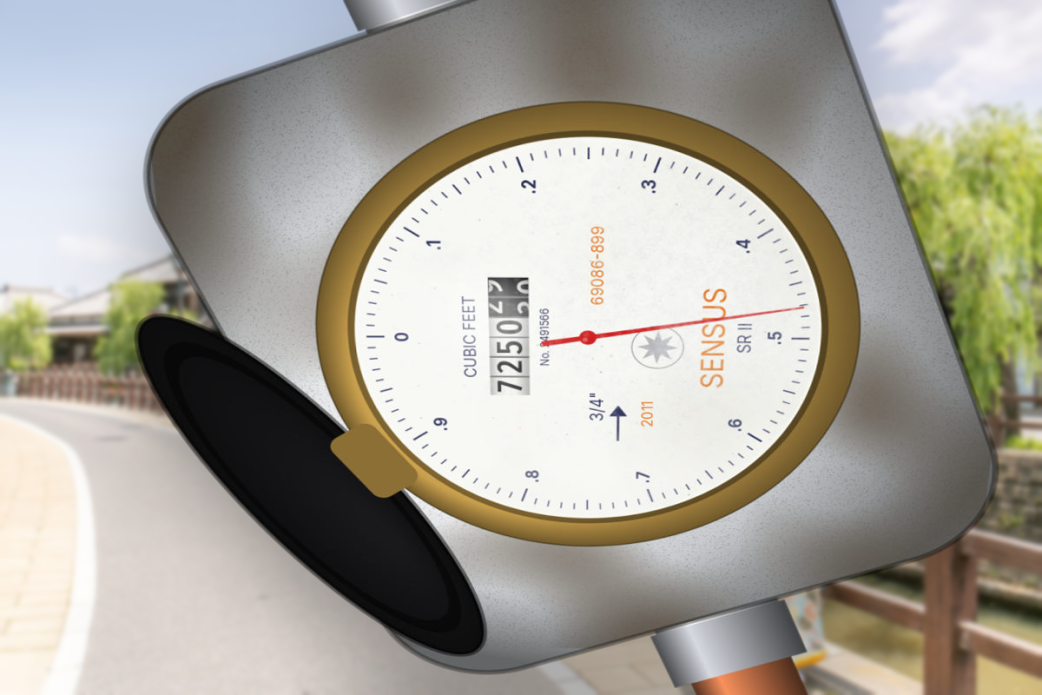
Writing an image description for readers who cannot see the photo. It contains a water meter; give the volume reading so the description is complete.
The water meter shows 725029.47 ft³
